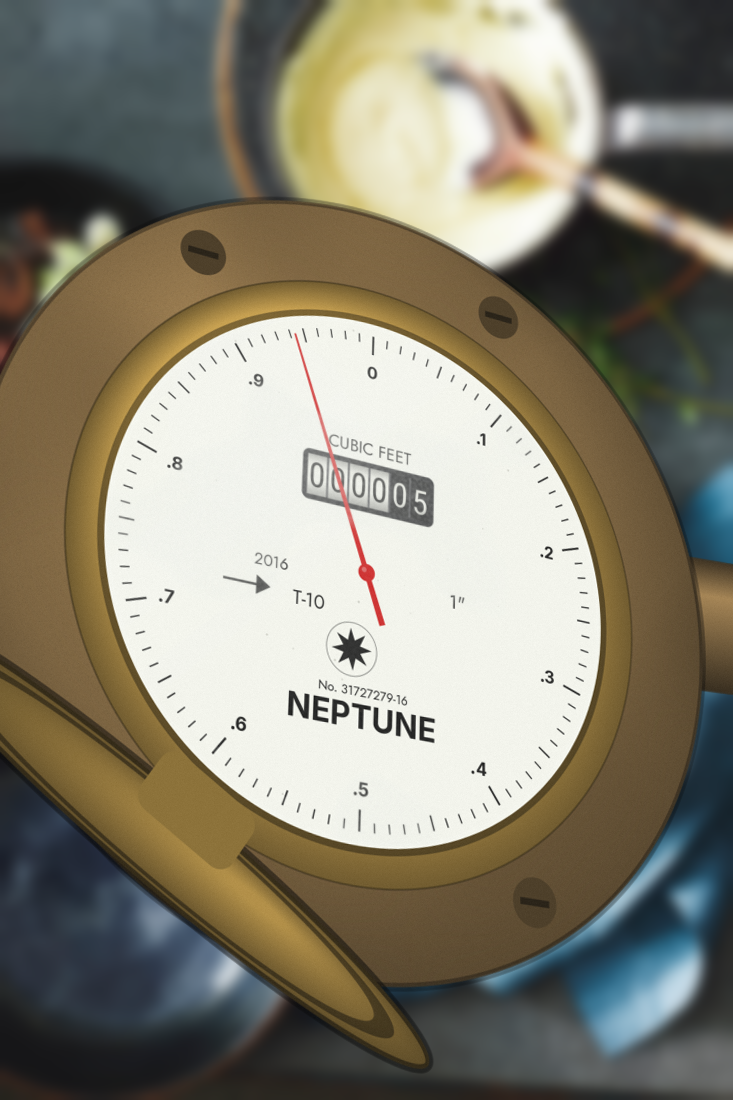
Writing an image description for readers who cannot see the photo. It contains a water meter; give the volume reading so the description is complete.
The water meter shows 4.94 ft³
